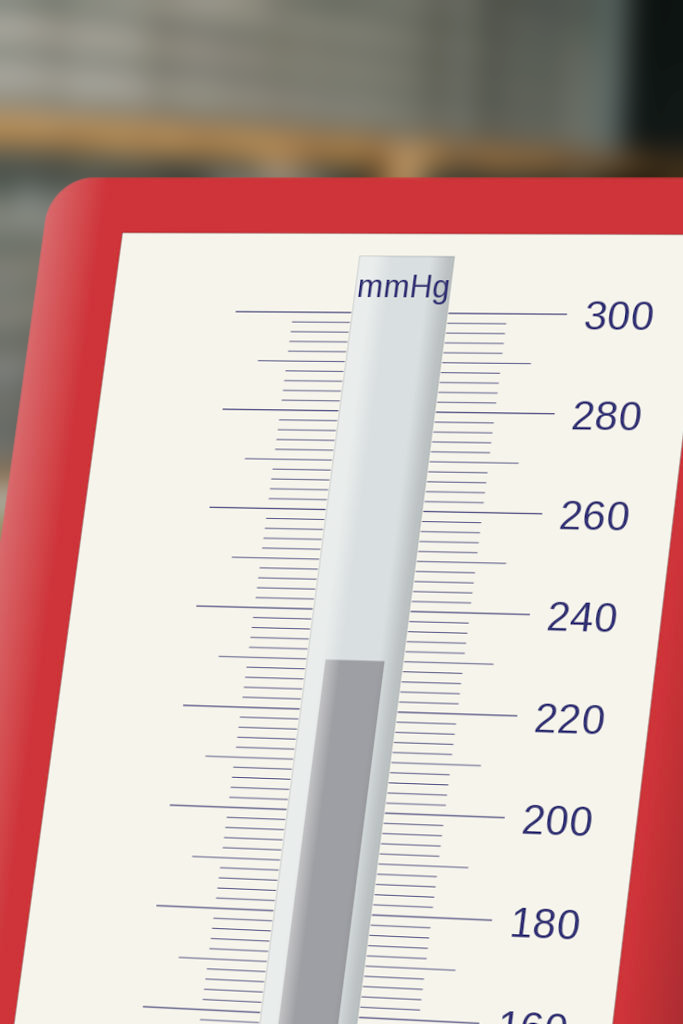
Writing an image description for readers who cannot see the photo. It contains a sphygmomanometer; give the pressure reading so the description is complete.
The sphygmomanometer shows 230 mmHg
